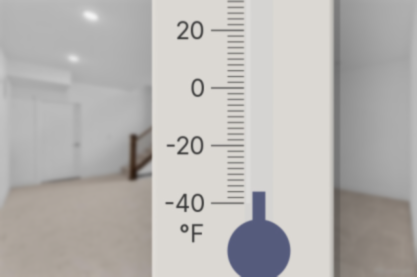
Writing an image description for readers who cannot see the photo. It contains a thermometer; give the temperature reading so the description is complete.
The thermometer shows -36 °F
